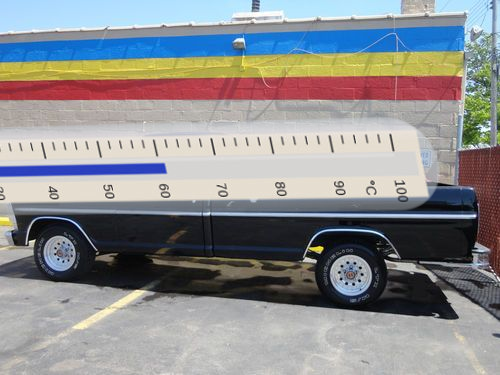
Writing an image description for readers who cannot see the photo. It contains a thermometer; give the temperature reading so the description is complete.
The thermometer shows 61 °C
